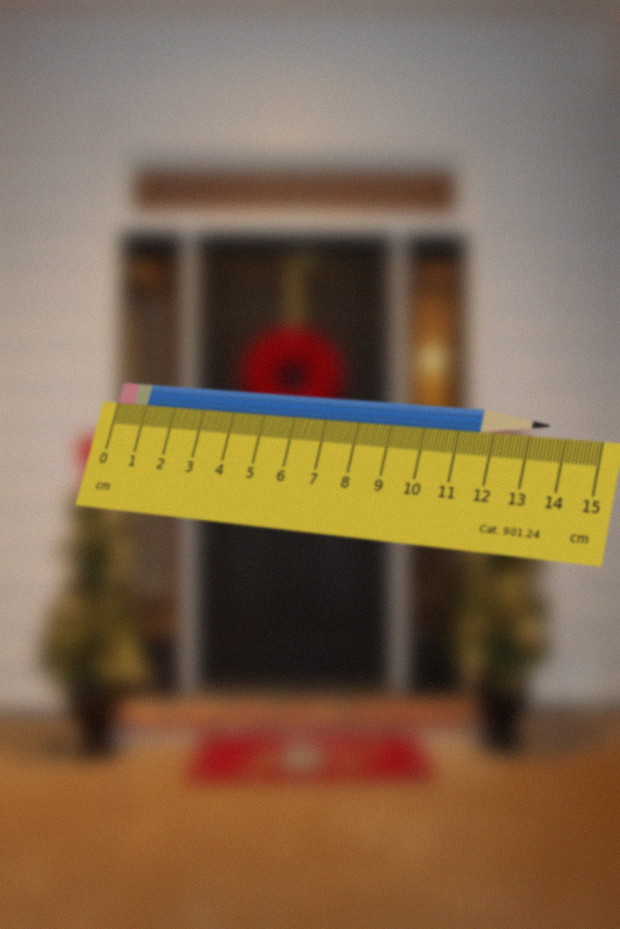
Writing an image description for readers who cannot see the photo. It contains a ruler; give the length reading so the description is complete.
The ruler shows 13.5 cm
